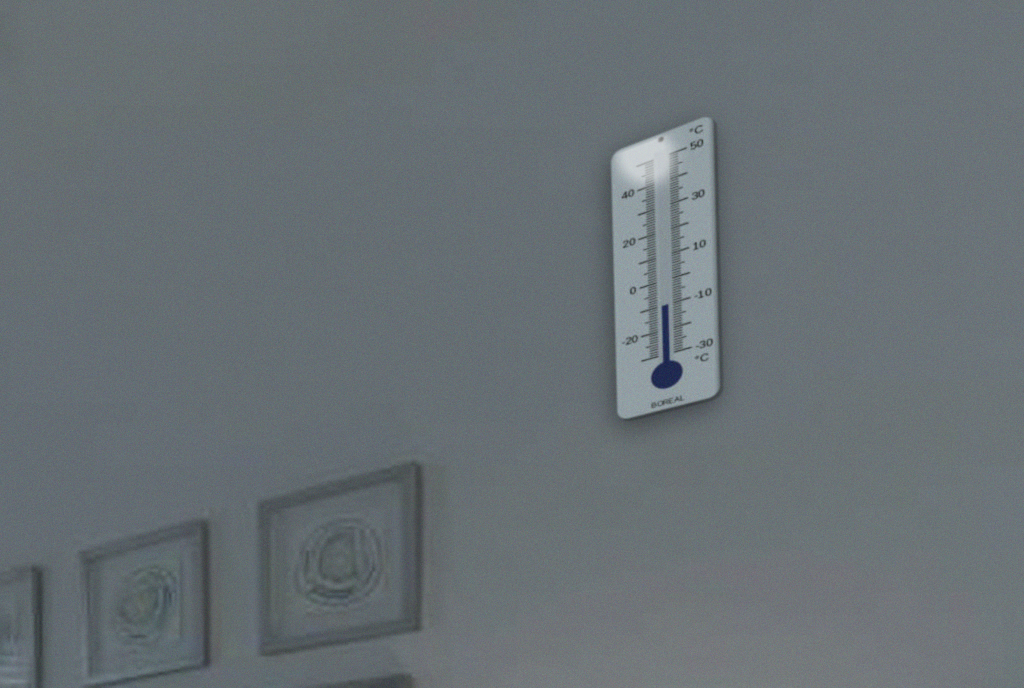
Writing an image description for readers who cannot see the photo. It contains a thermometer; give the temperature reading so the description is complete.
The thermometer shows -10 °C
